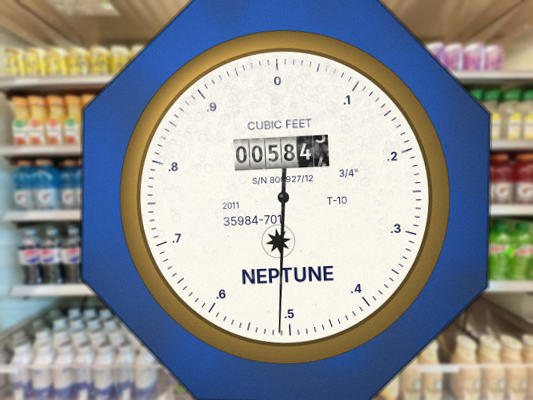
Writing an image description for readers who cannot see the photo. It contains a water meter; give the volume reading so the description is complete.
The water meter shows 5843.51 ft³
